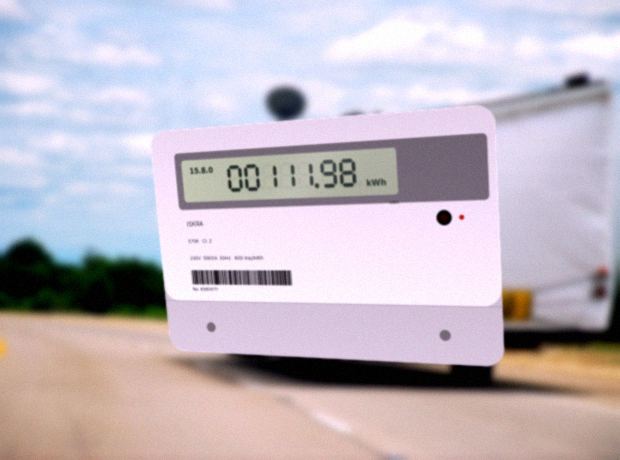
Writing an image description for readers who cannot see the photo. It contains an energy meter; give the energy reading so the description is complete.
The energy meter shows 111.98 kWh
